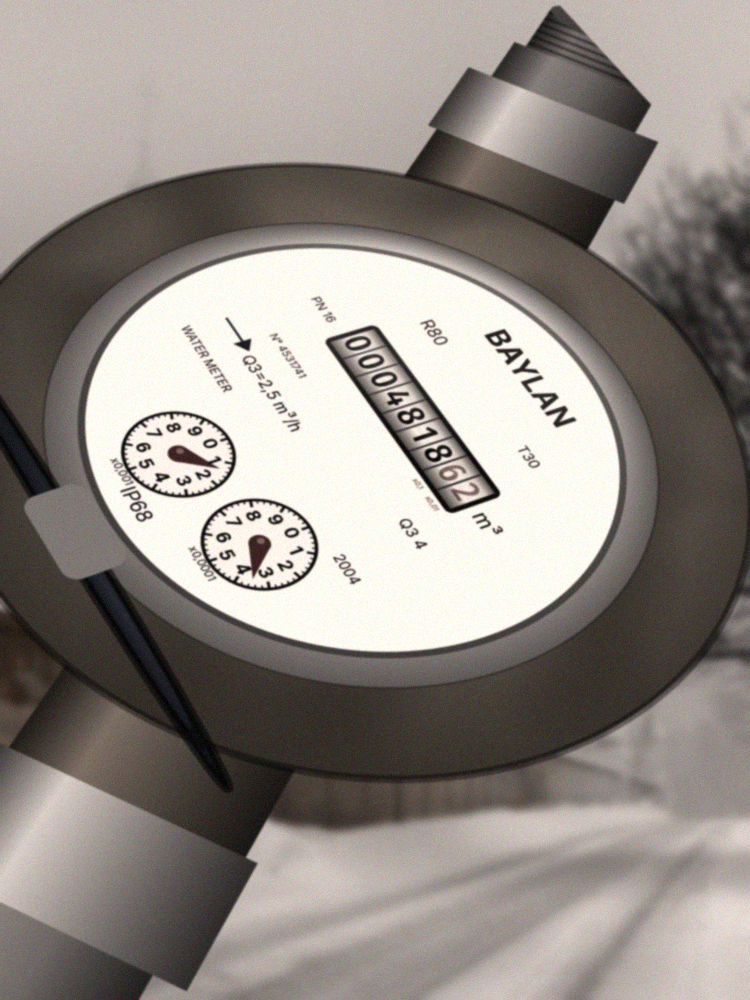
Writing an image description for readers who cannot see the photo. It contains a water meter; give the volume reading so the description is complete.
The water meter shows 4818.6213 m³
